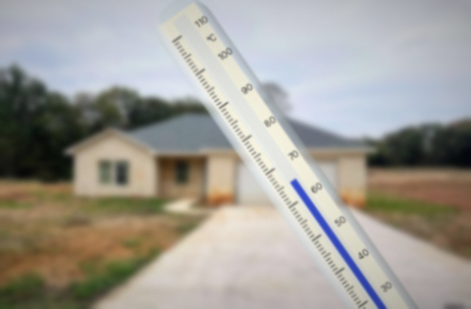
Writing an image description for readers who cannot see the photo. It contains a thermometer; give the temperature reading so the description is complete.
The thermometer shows 65 °C
